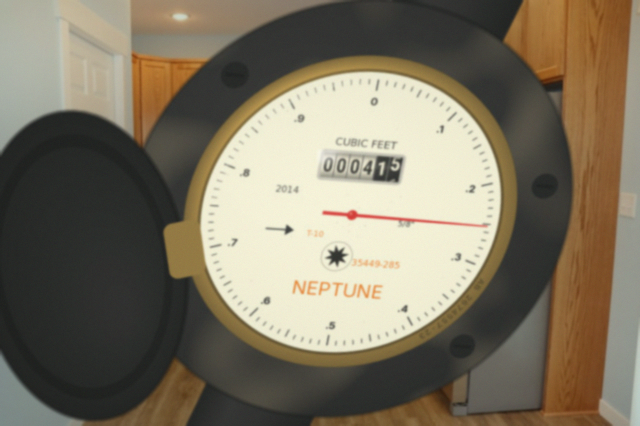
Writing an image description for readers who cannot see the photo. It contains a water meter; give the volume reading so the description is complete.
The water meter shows 415.25 ft³
